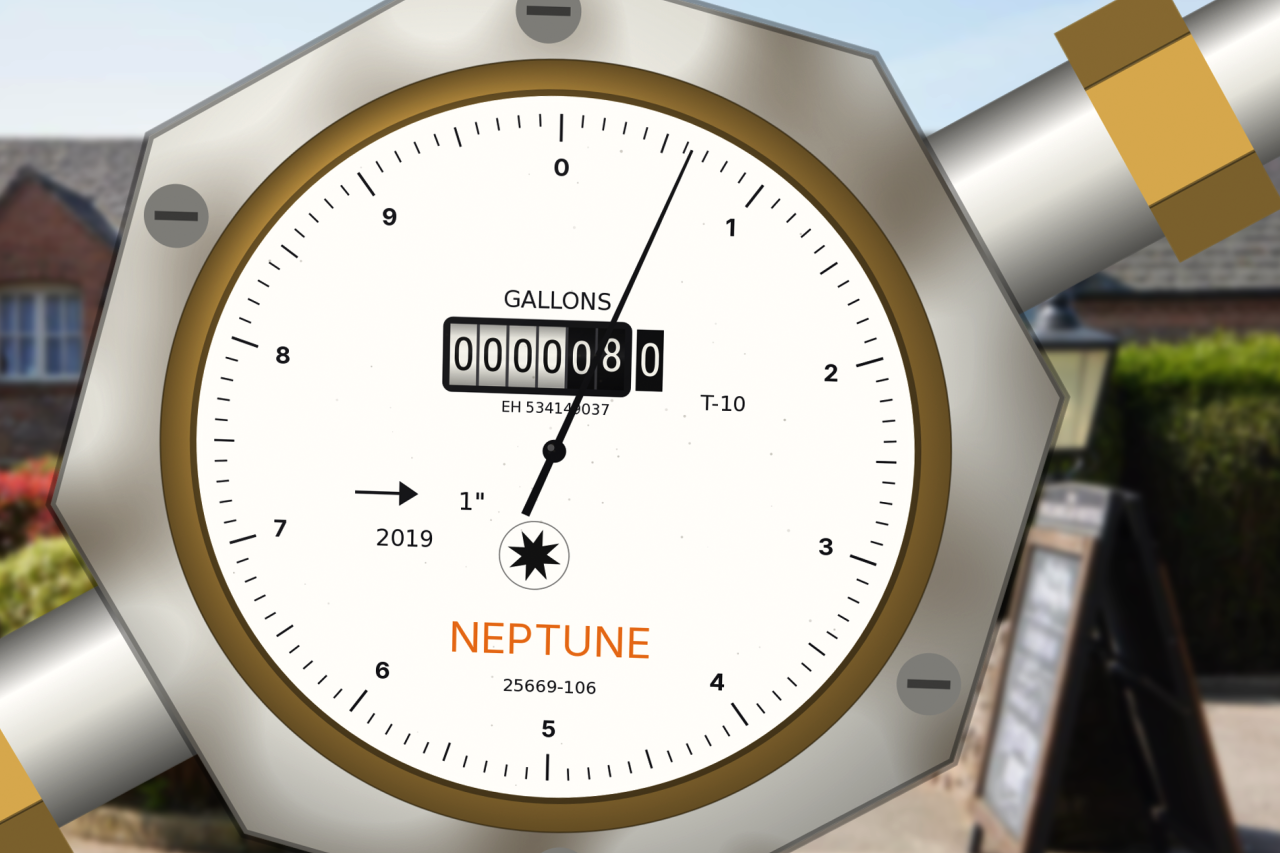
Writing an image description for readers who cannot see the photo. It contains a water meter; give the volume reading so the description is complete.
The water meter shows 80.6 gal
